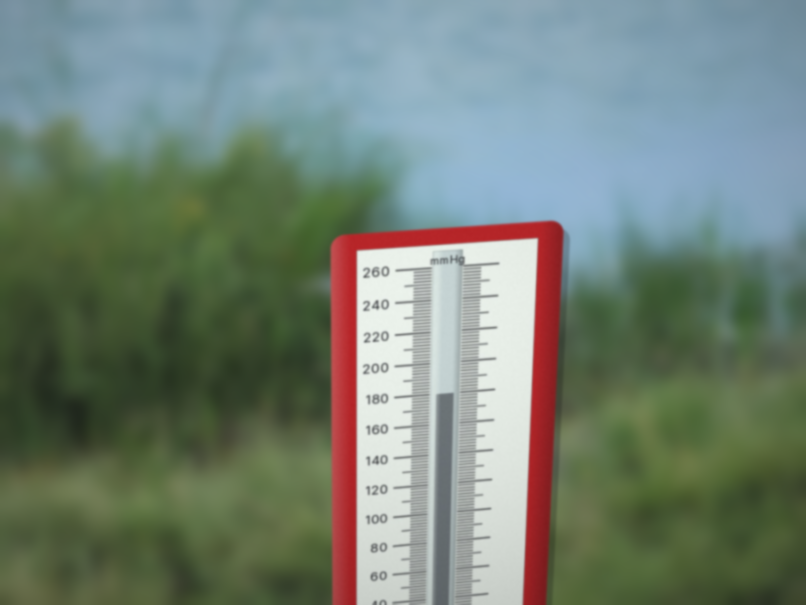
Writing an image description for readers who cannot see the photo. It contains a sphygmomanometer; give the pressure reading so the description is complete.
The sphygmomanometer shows 180 mmHg
